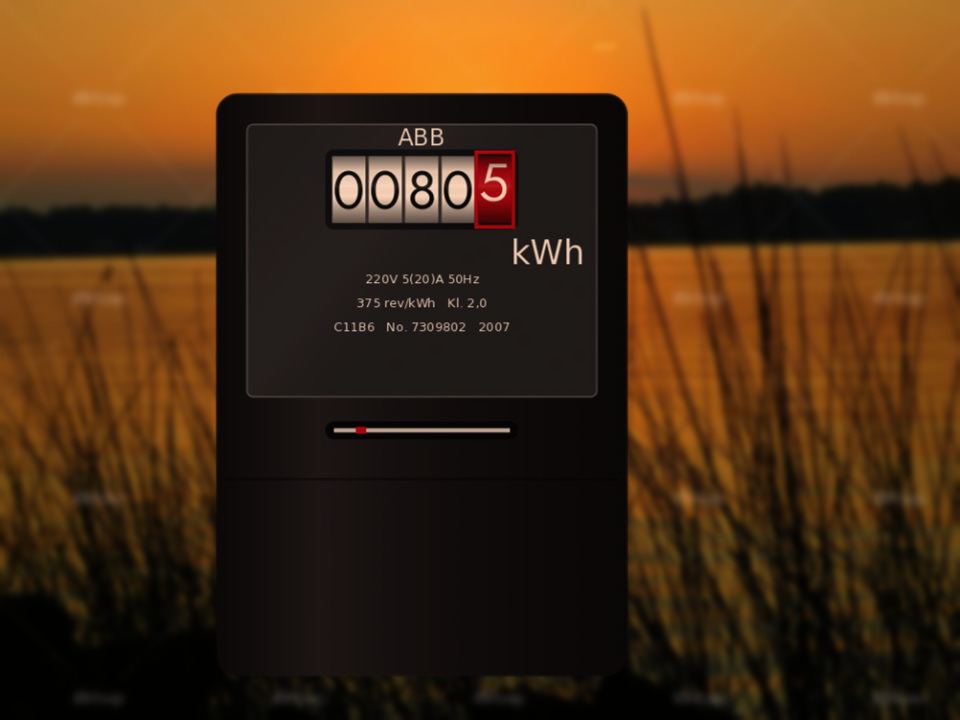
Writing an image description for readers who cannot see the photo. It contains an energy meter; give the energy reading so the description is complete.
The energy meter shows 80.5 kWh
